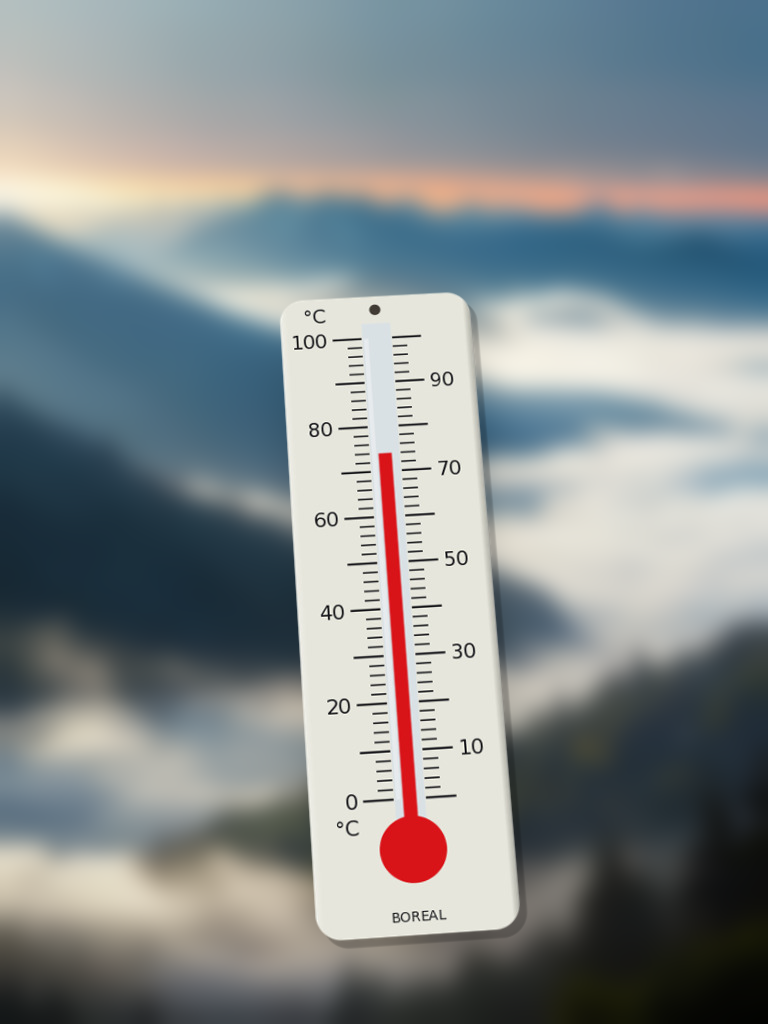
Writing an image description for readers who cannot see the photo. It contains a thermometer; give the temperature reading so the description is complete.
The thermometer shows 74 °C
